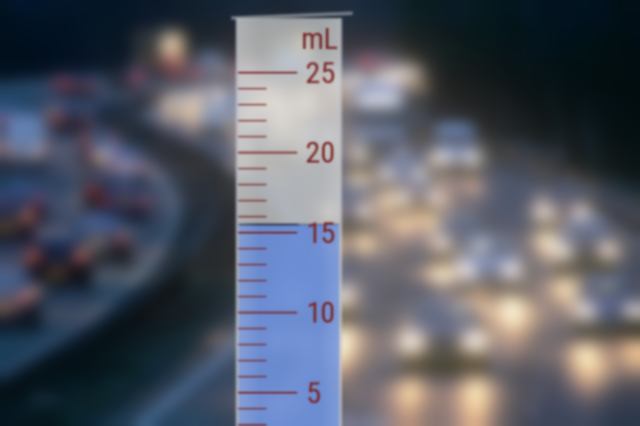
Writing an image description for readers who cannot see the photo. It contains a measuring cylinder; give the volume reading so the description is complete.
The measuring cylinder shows 15.5 mL
